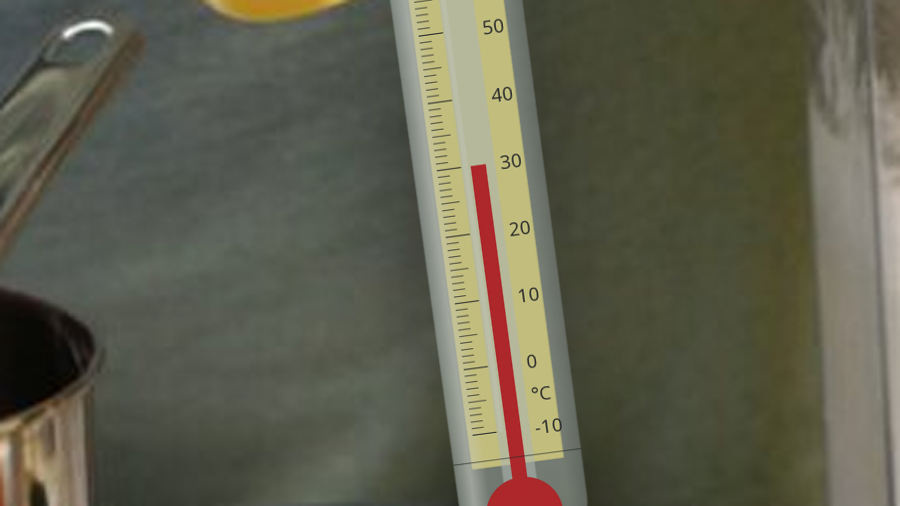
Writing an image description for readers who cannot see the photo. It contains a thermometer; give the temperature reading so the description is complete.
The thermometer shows 30 °C
